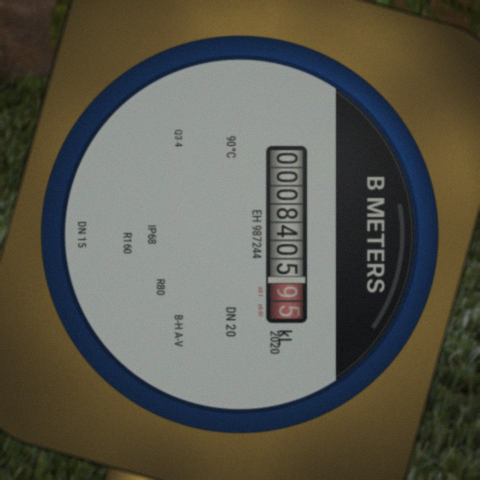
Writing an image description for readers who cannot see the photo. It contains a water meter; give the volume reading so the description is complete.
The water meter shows 8405.95 kL
